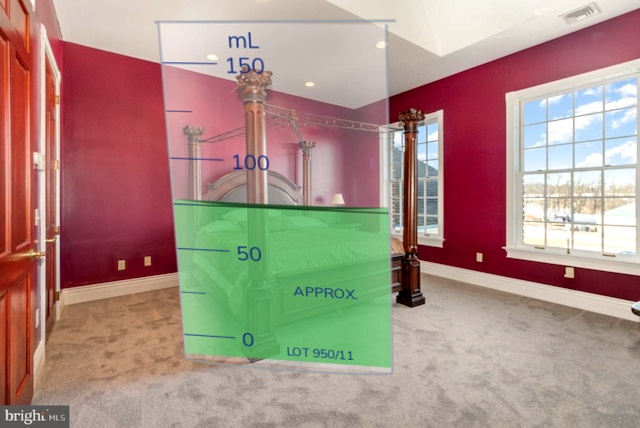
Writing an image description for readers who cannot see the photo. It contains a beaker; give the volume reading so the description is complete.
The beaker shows 75 mL
